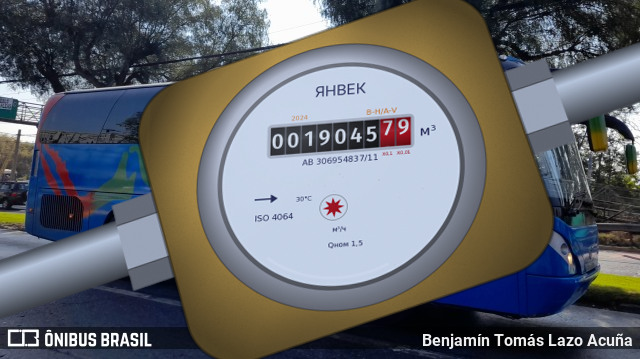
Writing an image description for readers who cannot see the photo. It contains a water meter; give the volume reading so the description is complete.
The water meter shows 19045.79 m³
